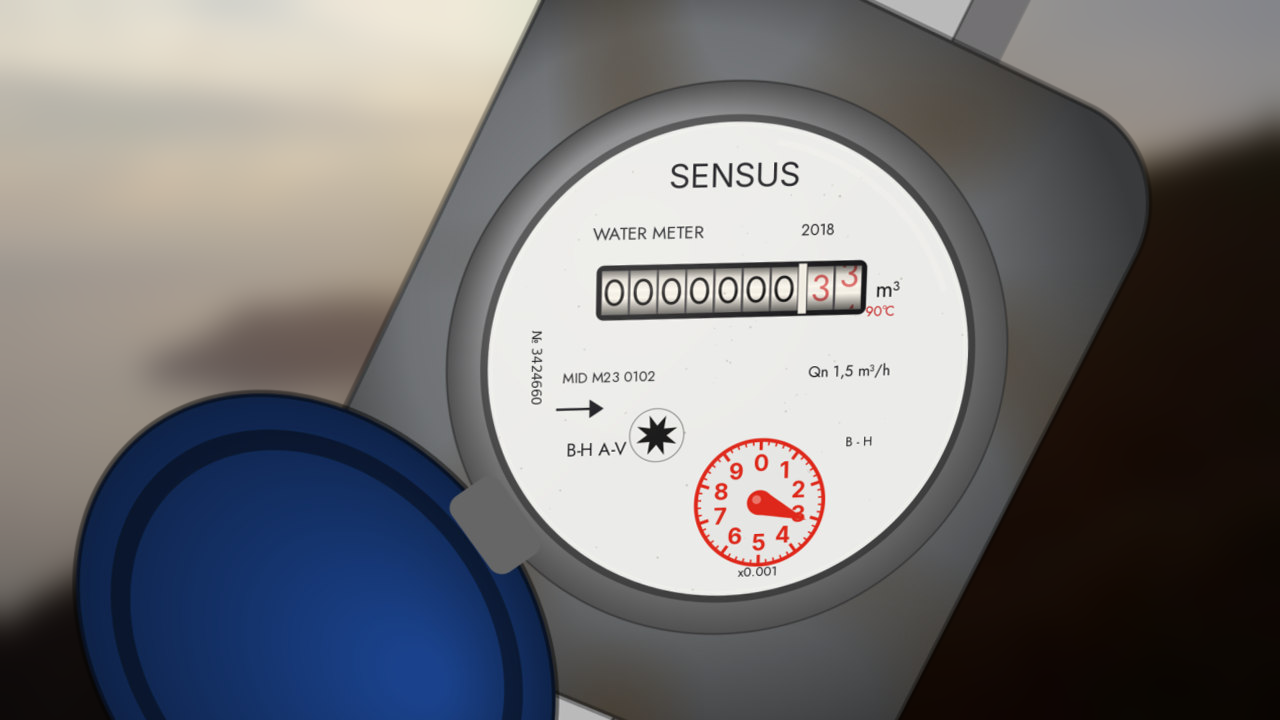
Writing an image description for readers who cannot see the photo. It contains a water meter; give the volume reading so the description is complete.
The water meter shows 0.333 m³
